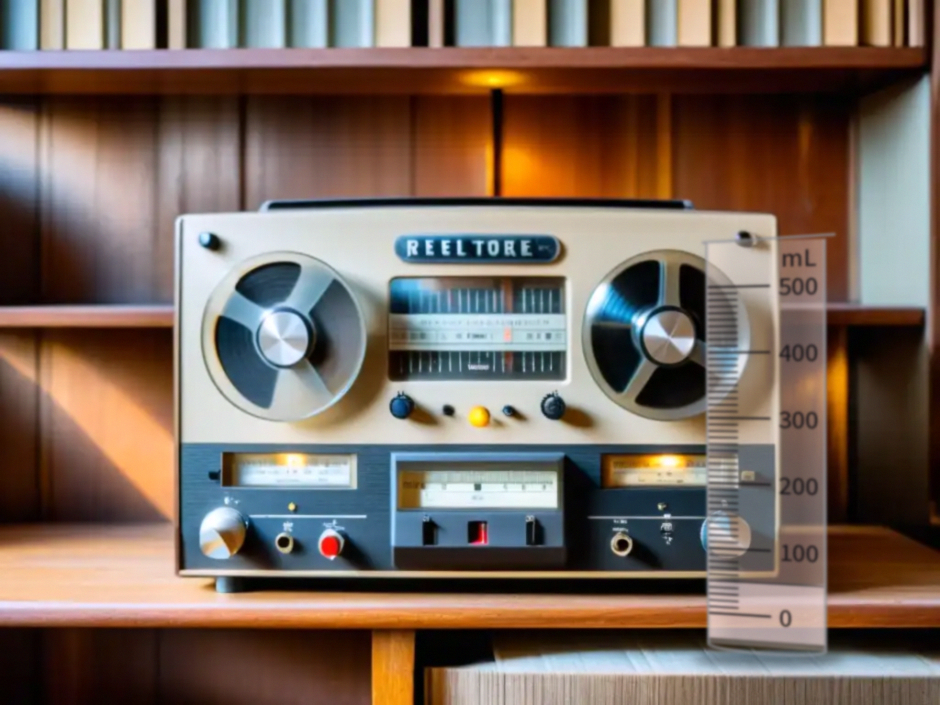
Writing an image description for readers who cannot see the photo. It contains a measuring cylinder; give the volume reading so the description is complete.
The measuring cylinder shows 50 mL
